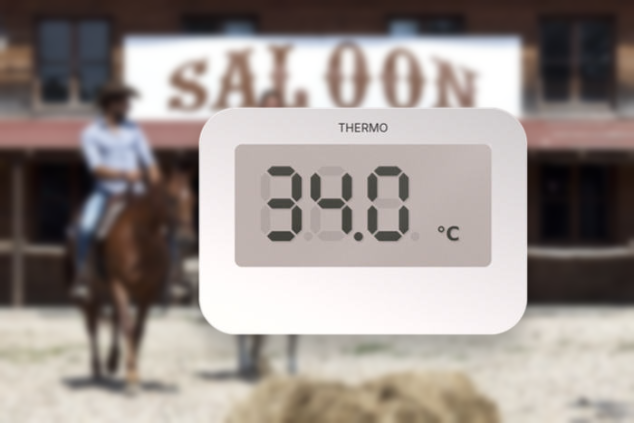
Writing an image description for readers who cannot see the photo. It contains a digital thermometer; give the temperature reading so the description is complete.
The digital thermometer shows 34.0 °C
